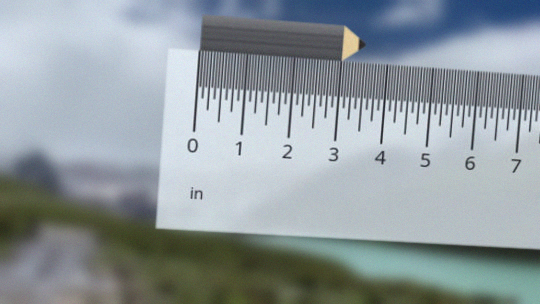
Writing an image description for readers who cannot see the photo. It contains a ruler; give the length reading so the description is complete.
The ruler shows 3.5 in
